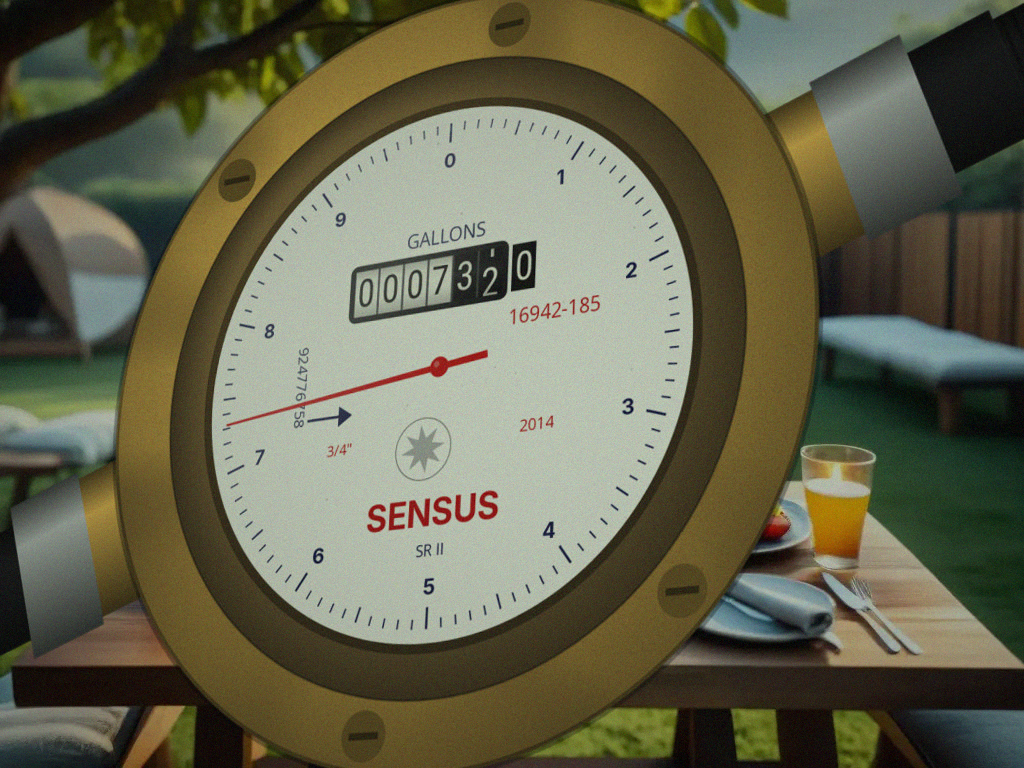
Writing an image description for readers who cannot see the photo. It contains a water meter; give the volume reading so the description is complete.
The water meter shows 7317.3 gal
